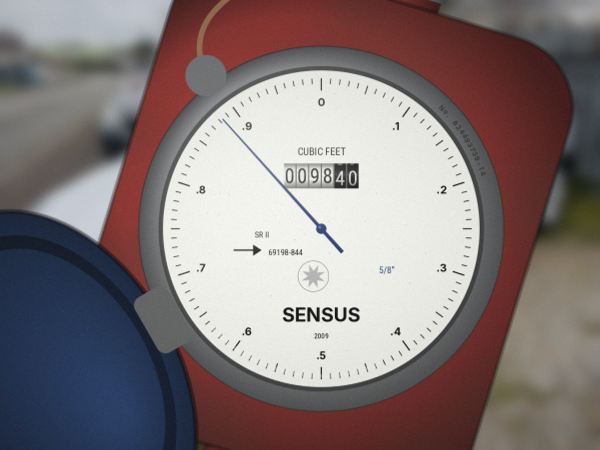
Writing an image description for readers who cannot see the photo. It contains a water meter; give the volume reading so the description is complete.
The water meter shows 9839.88 ft³
